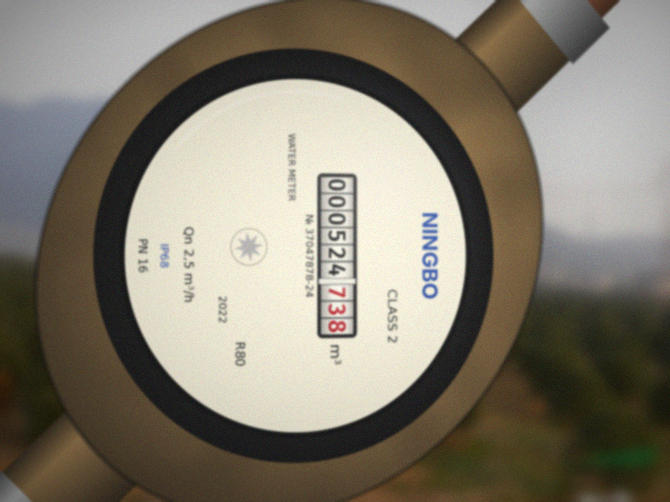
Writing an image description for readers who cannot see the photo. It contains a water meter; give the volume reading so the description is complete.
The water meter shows 524.738 m³
